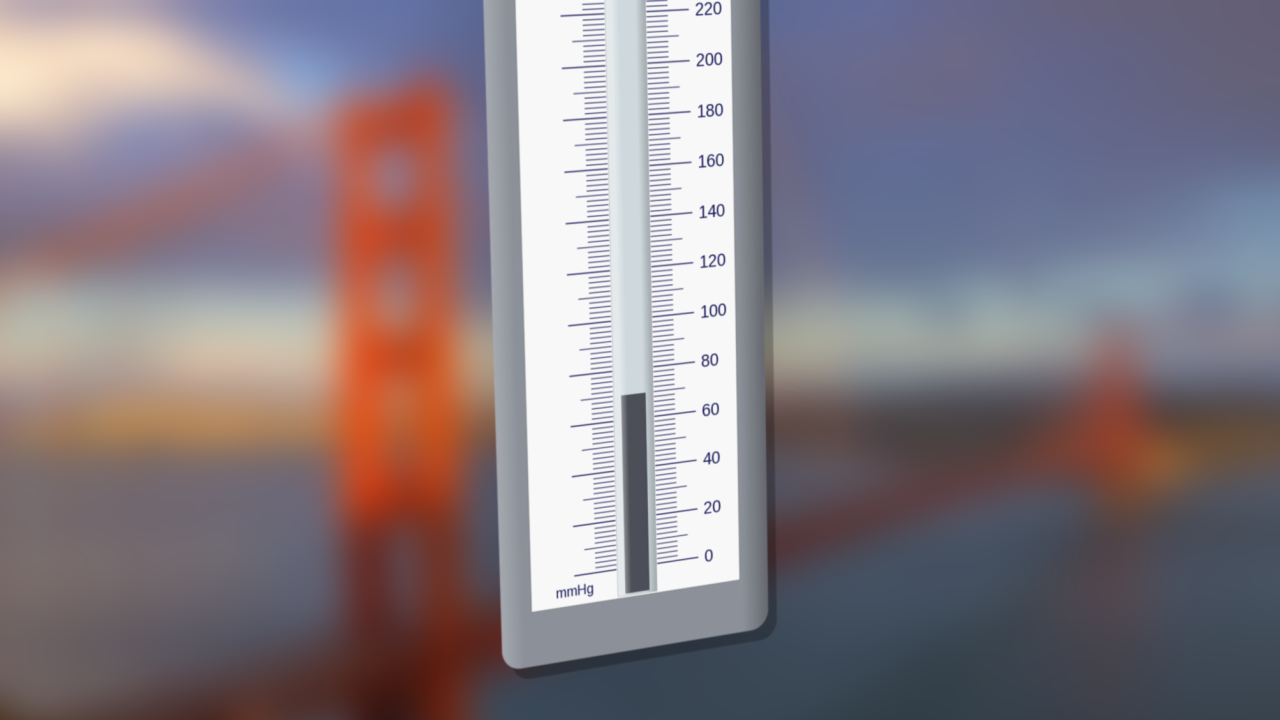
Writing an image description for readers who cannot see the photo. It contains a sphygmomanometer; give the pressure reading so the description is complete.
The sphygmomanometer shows 70 mmHg
